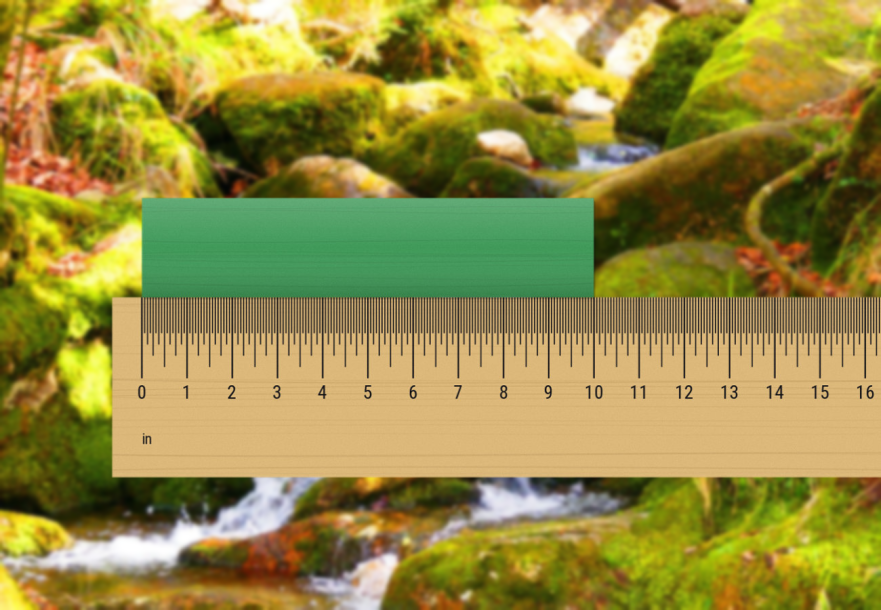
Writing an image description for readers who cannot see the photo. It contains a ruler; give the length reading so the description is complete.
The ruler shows 10 in
